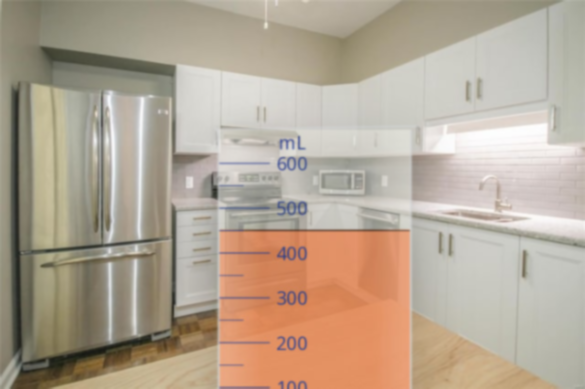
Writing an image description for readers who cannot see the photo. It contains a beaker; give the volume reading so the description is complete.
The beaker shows 450 mL
